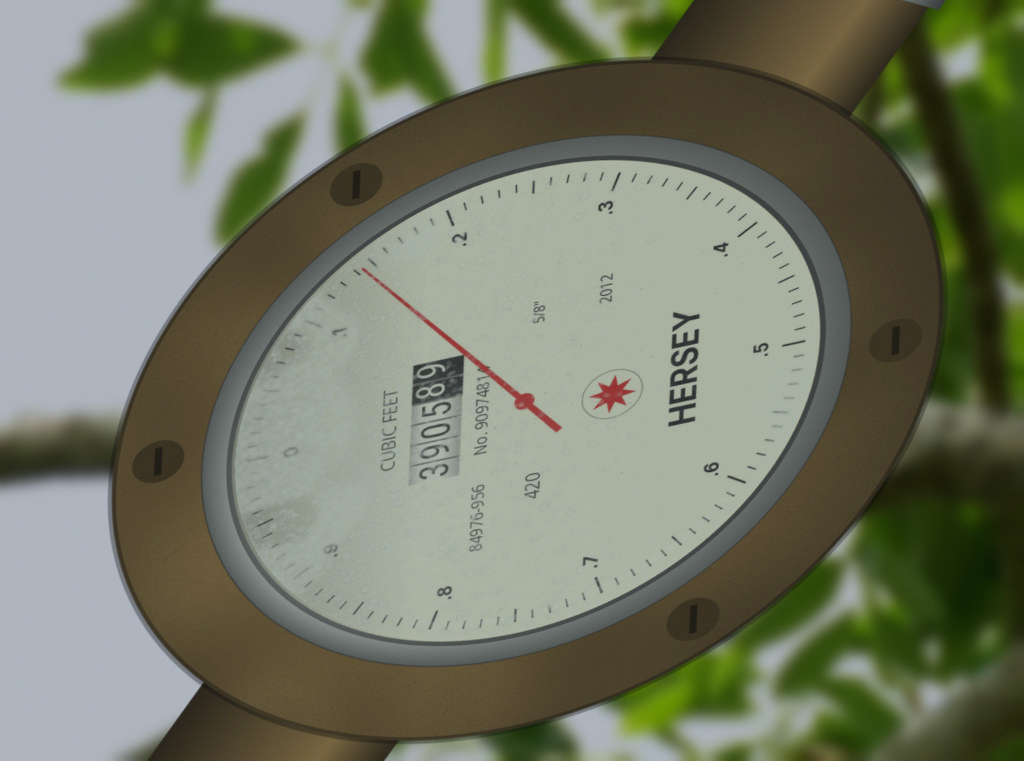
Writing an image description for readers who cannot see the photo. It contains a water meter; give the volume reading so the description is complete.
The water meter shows 390589.14 ft³
